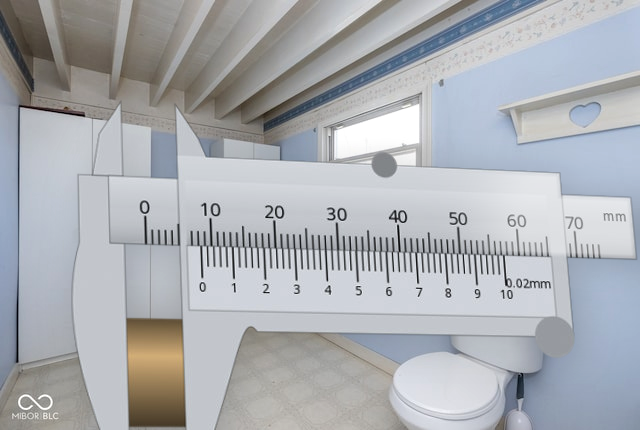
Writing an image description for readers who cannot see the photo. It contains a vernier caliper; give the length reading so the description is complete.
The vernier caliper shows 8.4 mm
